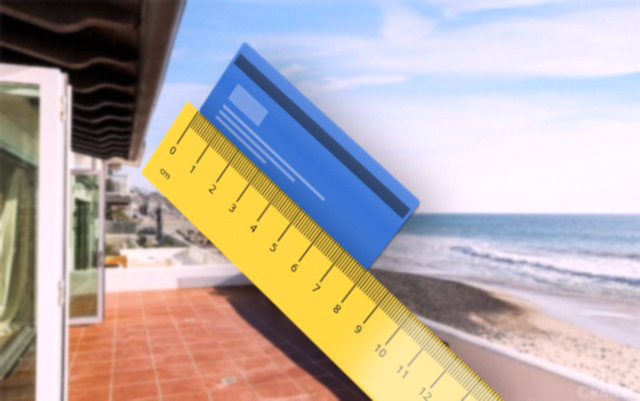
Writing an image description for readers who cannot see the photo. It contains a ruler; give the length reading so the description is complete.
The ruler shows 8 cm
